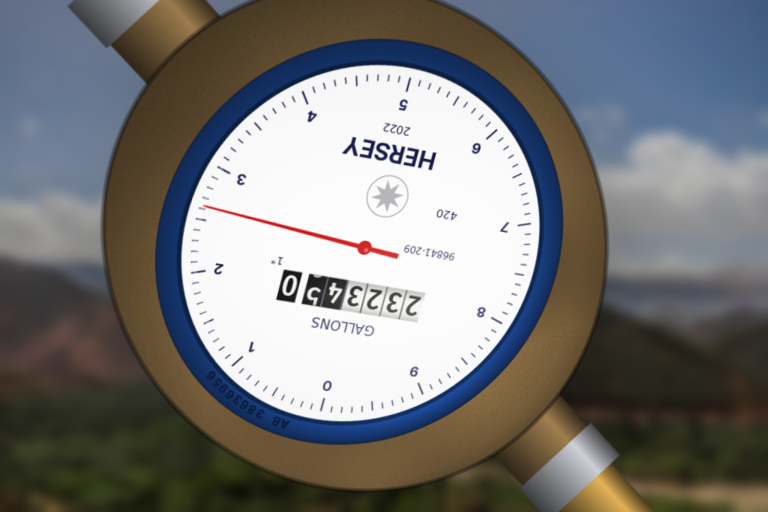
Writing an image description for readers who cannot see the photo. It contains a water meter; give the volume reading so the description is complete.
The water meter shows 2323452.6 gal
